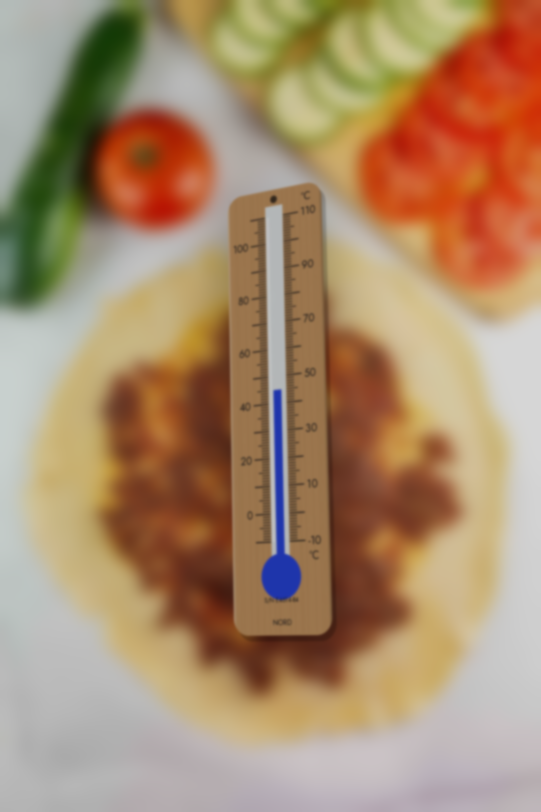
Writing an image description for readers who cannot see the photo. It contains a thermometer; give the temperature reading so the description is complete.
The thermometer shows 45 °C
